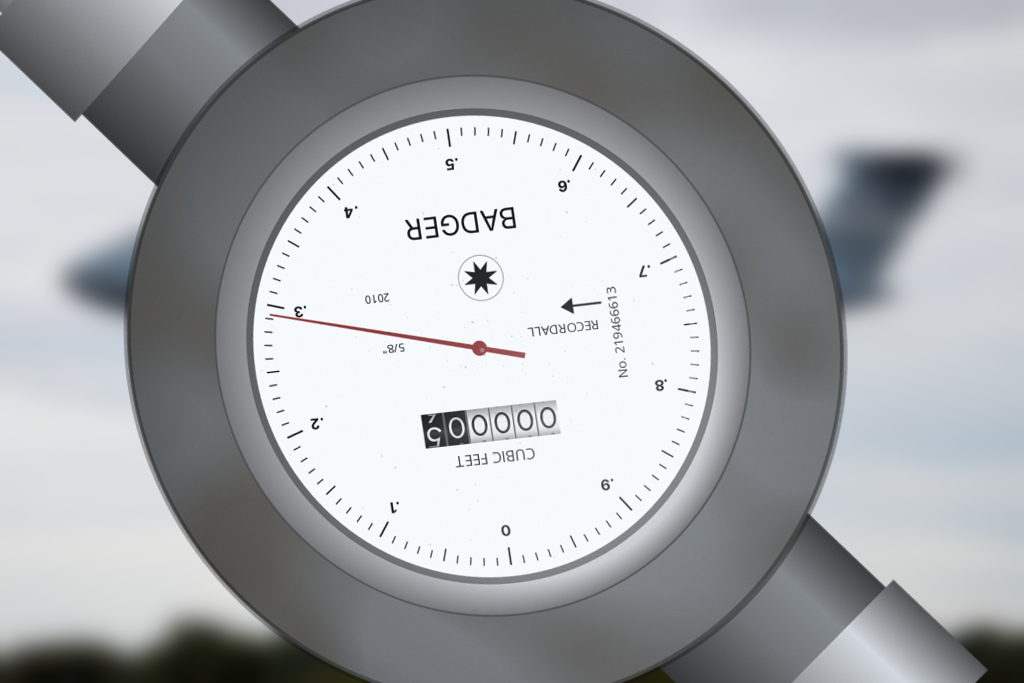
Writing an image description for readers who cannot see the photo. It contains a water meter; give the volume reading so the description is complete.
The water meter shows 5.29 ft³
